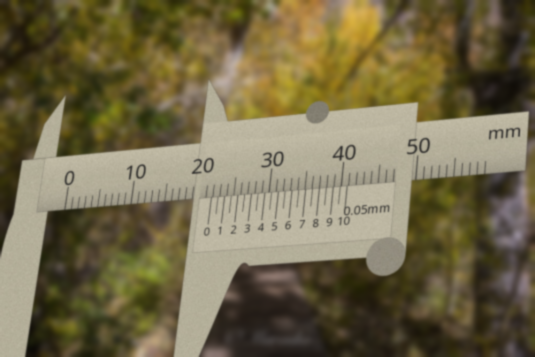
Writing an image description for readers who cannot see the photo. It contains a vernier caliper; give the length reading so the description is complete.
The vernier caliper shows 21.8 mm
